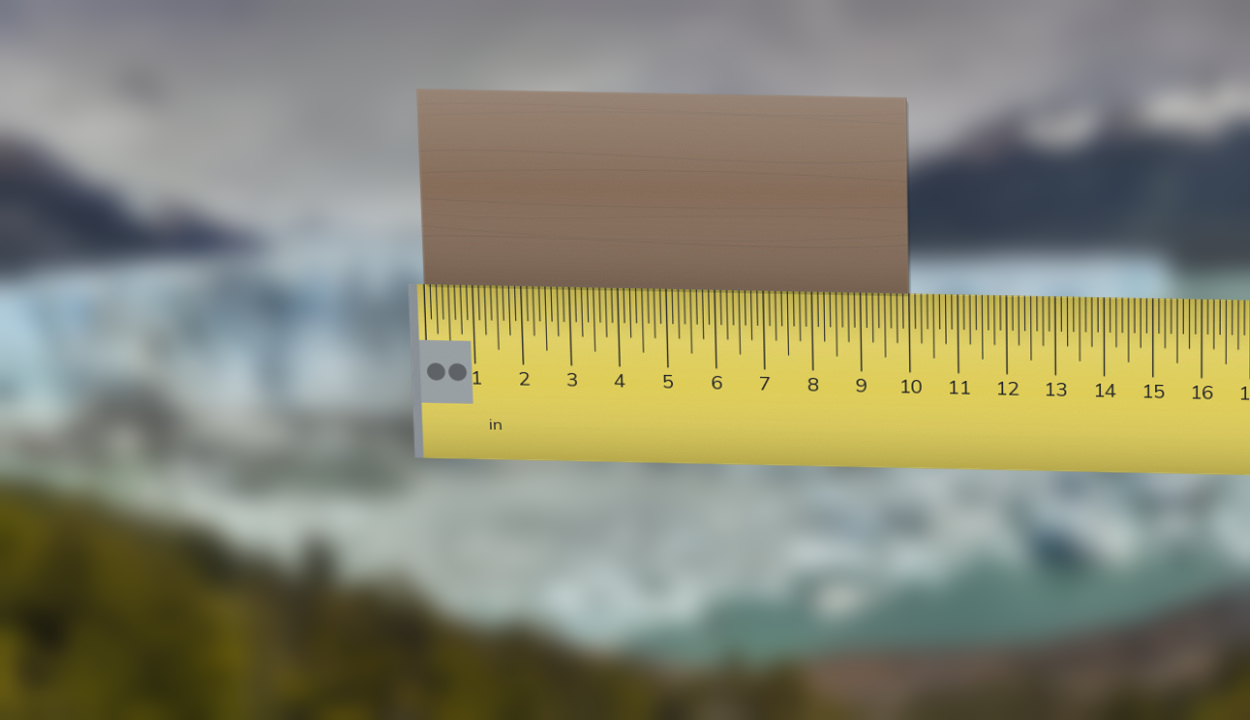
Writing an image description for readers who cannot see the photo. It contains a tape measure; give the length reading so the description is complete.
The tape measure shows 10 in
